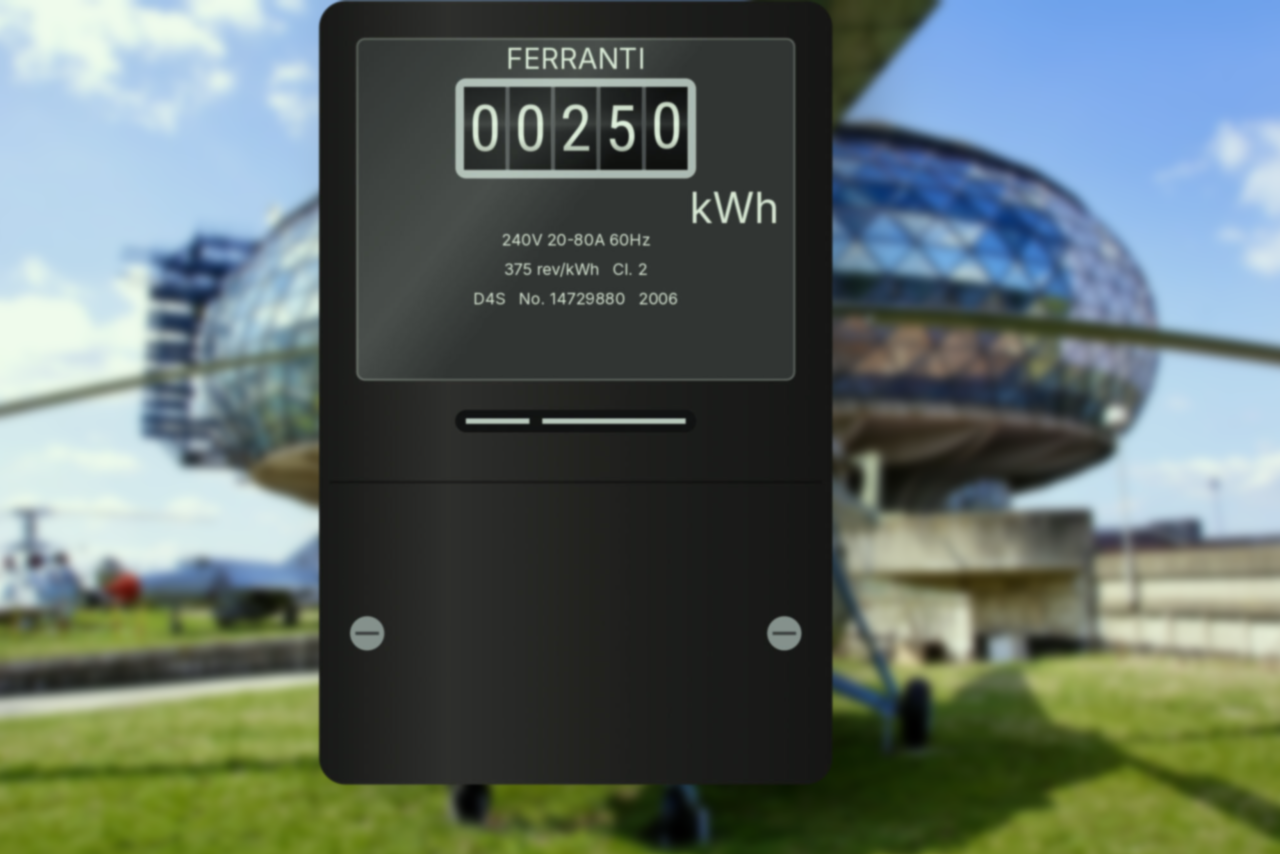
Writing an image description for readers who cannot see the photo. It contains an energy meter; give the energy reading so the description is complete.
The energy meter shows 250 kWh
